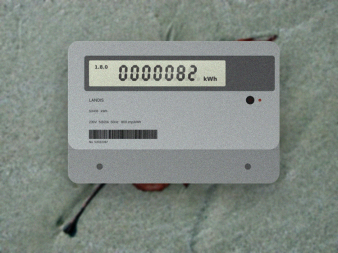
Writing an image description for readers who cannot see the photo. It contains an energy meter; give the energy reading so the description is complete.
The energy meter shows 82 kWh
